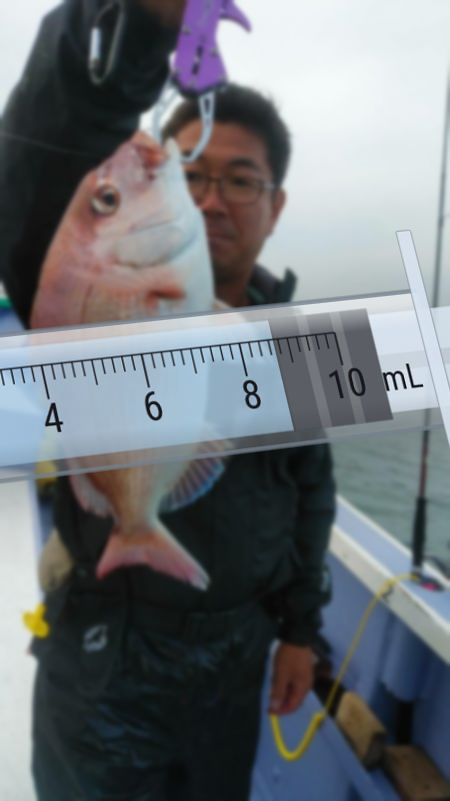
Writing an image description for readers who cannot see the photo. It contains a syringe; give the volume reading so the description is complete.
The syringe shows 8.7 mL
